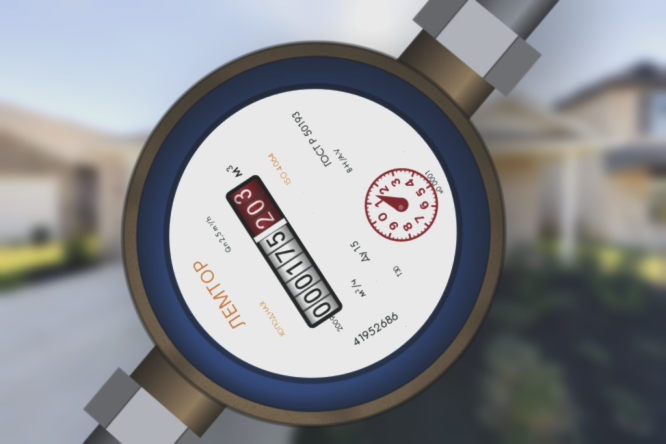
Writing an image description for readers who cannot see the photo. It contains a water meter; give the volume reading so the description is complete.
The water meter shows 175.2031 m³
